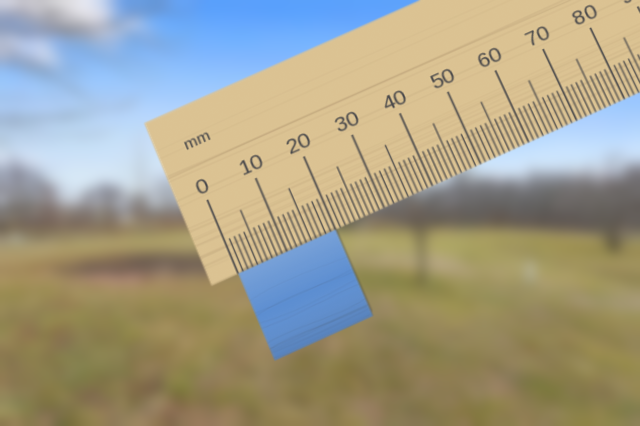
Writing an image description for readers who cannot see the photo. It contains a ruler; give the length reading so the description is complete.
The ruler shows 20 mm
